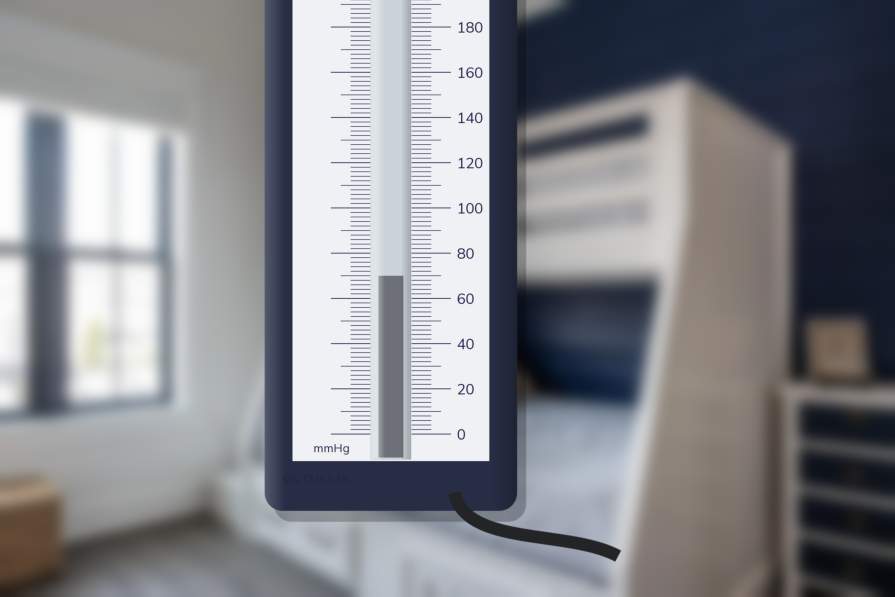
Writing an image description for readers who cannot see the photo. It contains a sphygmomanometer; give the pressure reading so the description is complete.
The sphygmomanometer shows 70 mmHg
